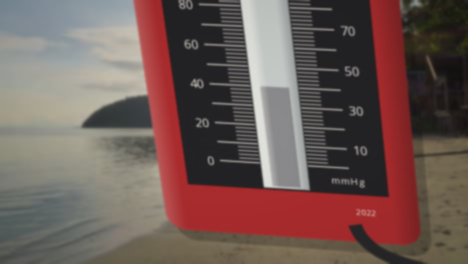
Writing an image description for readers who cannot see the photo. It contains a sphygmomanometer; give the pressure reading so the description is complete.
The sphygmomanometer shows 40 mmHg
